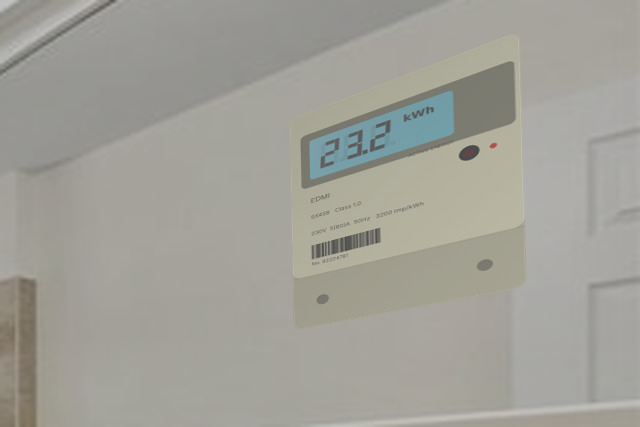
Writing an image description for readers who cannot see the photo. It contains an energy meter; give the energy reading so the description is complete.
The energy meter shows 23.2 kWh
